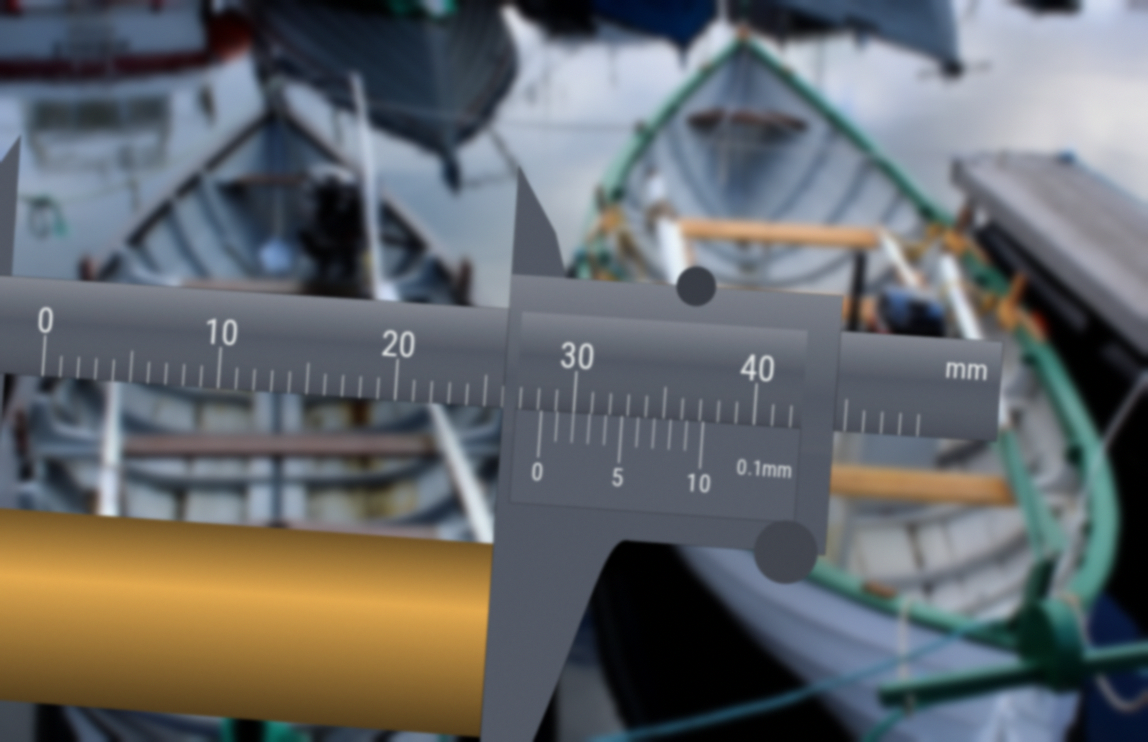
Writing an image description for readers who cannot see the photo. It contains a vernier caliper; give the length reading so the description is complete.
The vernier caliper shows 28.2 mm
